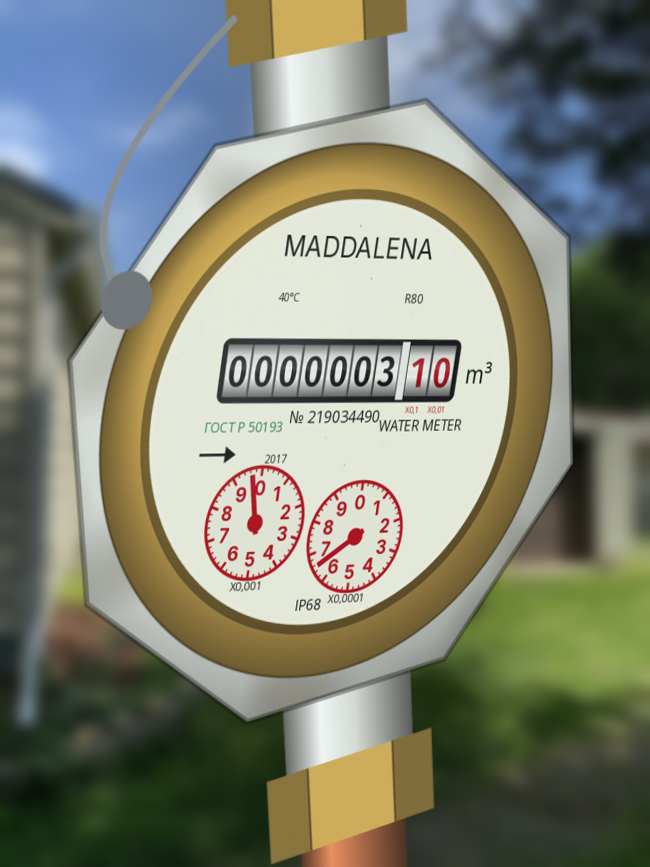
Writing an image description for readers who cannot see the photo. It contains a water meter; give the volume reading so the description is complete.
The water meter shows 3.0996 m³
